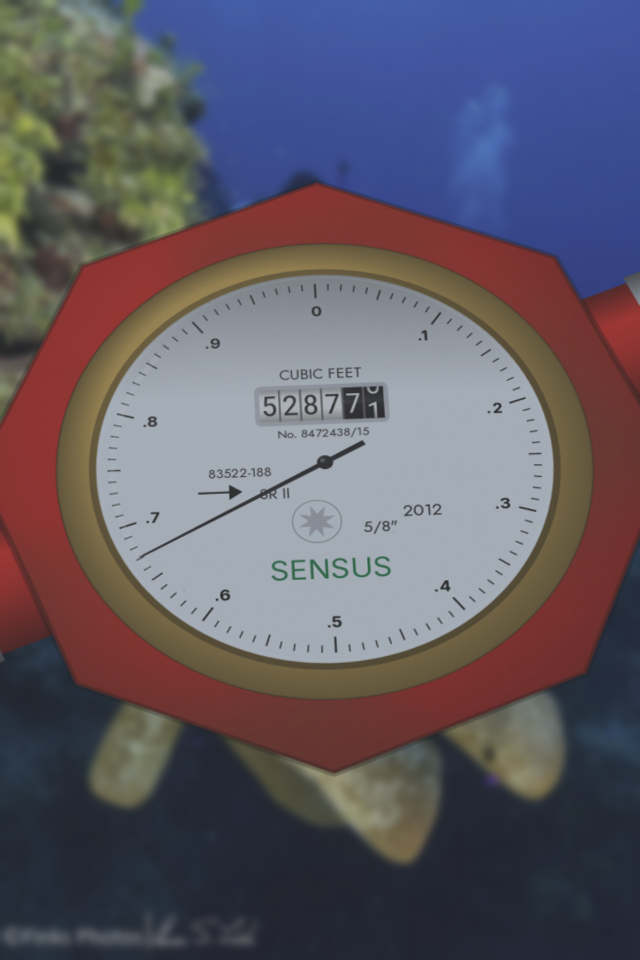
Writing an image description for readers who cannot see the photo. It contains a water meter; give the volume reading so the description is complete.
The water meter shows 528770.67 ft³
